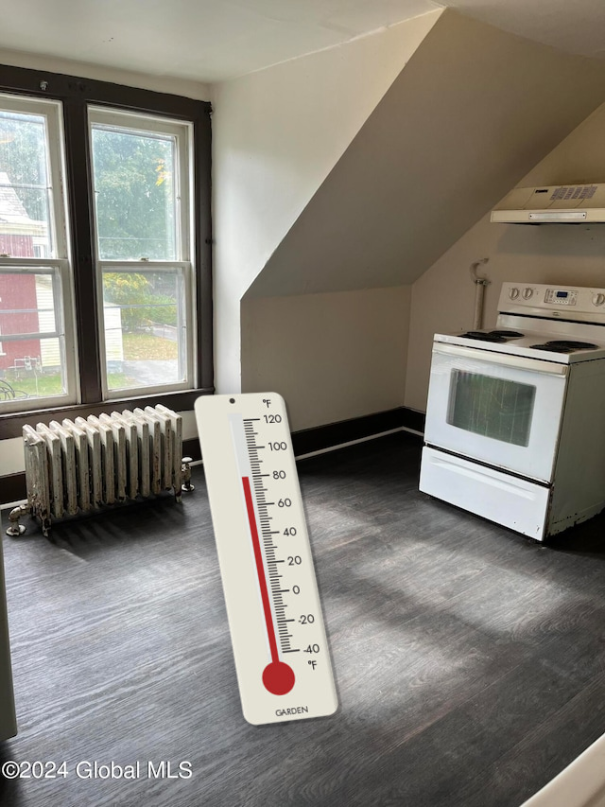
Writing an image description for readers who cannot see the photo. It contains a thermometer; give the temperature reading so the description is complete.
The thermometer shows 80 °F
